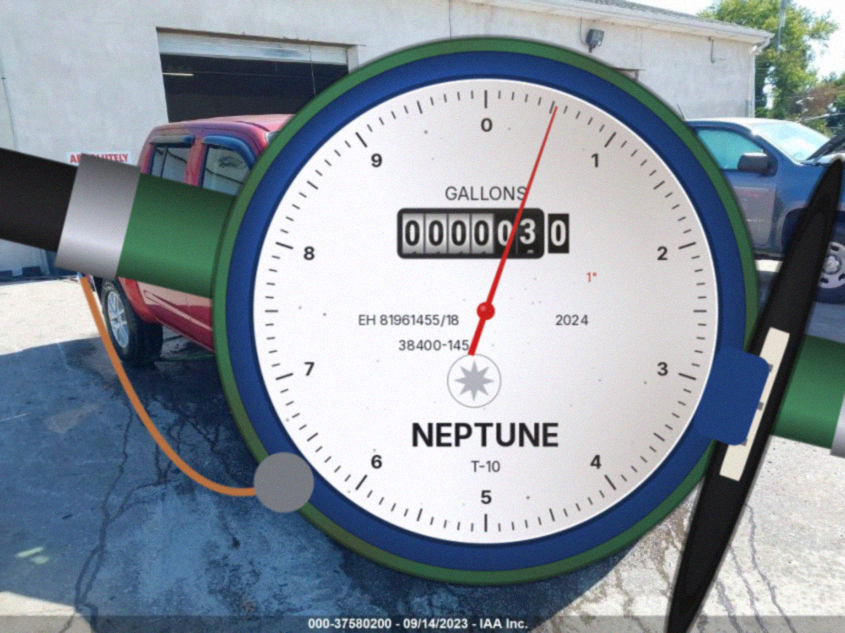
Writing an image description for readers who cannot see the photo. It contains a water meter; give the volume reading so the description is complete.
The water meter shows 30.5 gal
